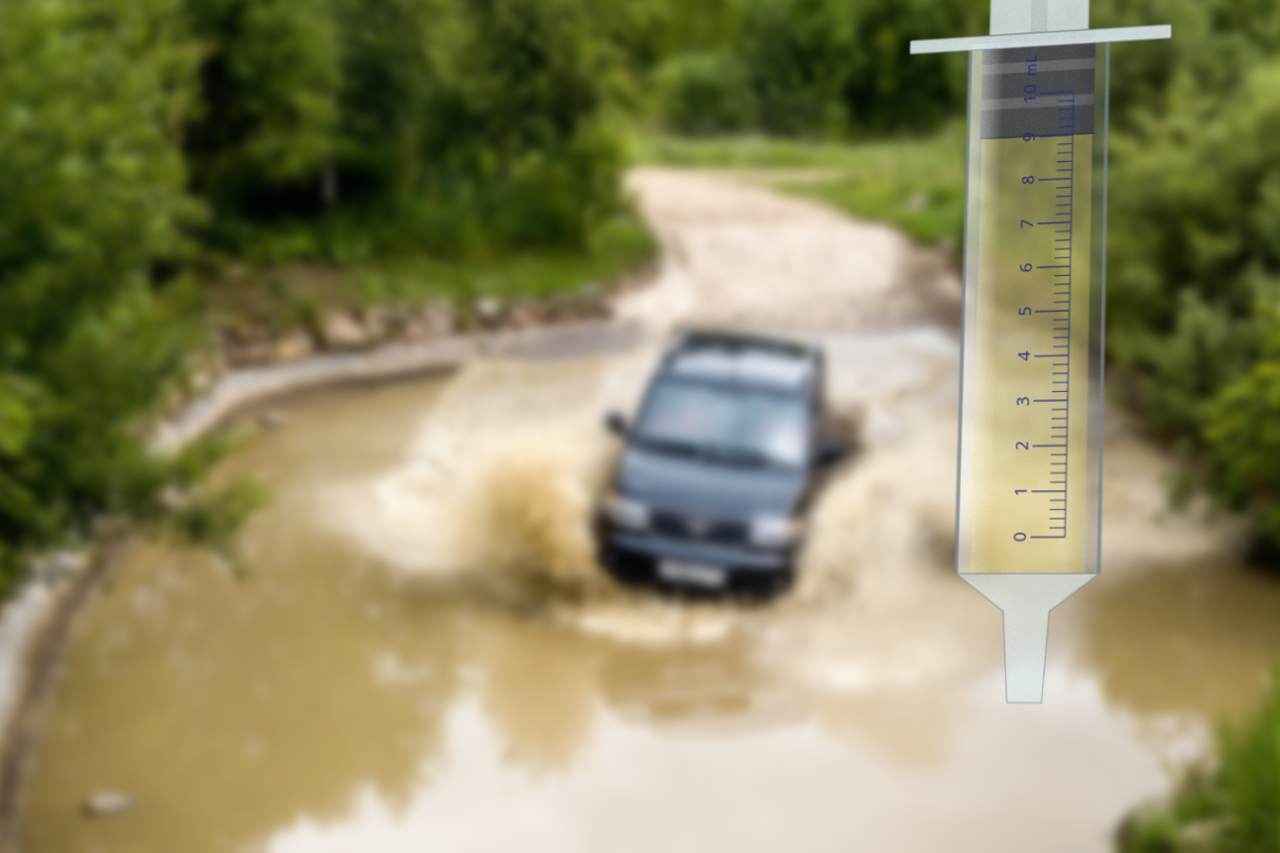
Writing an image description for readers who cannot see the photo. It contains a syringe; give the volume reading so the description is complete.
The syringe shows 9 mL
